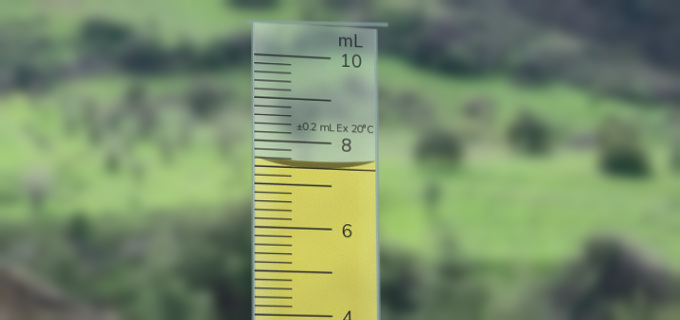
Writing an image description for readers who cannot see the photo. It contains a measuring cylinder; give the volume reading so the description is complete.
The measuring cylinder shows 7.4 mL
